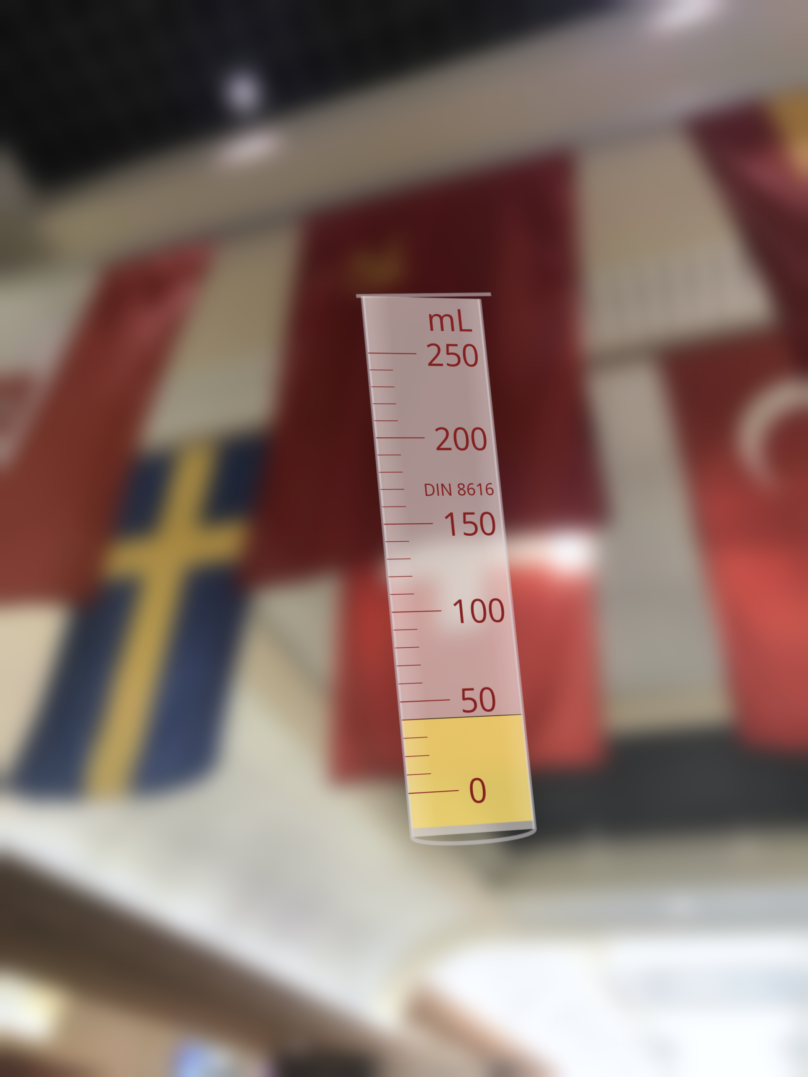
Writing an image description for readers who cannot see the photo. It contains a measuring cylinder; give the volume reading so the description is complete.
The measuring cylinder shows 40 mL
